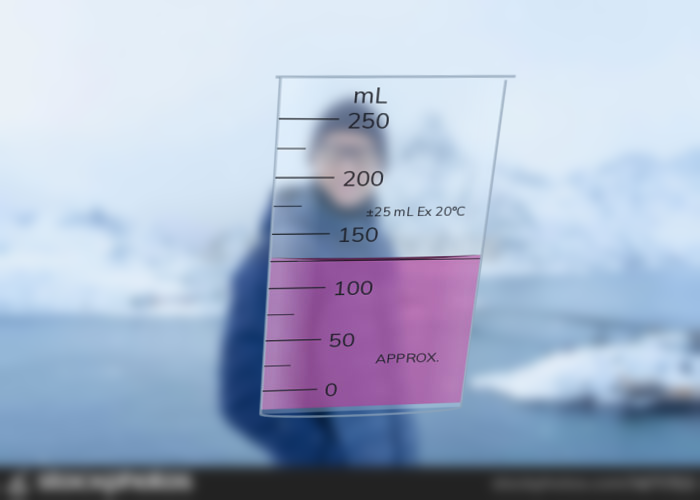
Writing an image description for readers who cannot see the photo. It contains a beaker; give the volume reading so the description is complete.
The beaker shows 125 mL
